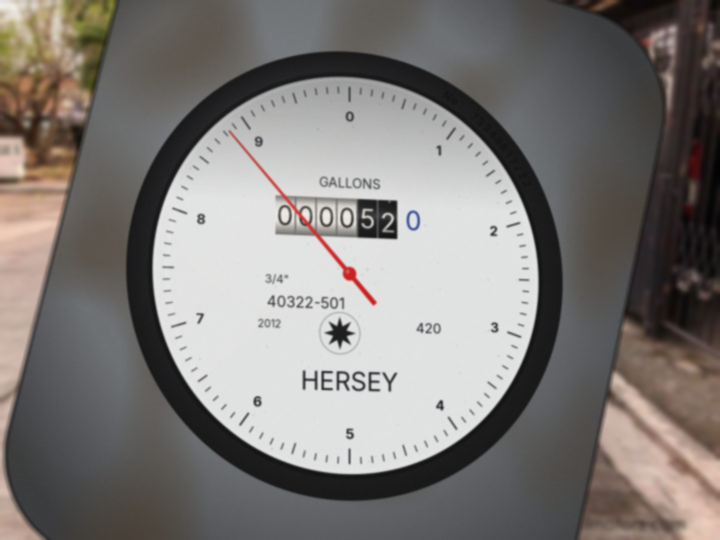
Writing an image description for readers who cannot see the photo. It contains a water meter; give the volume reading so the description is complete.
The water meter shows 518.8 gal
